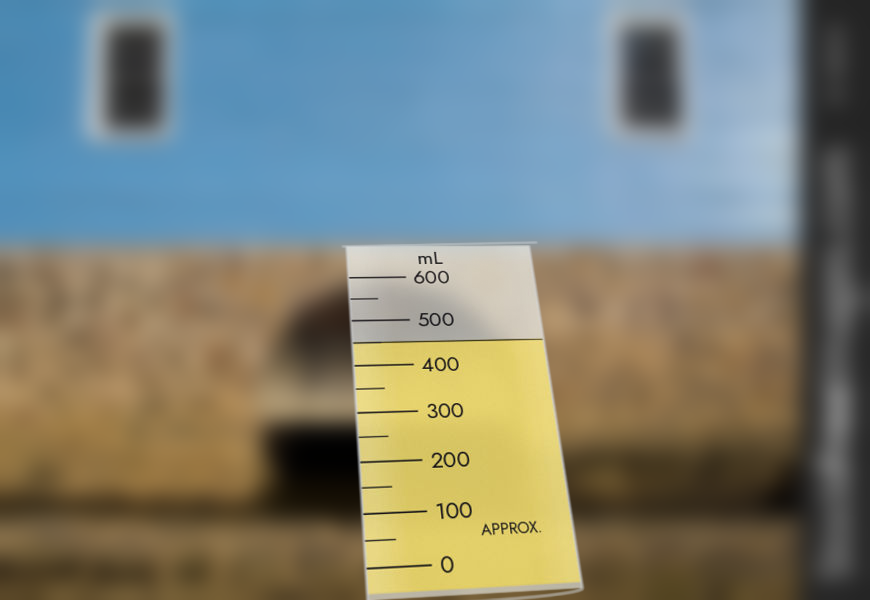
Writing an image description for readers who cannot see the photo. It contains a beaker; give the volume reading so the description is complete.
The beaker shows 450 mL
